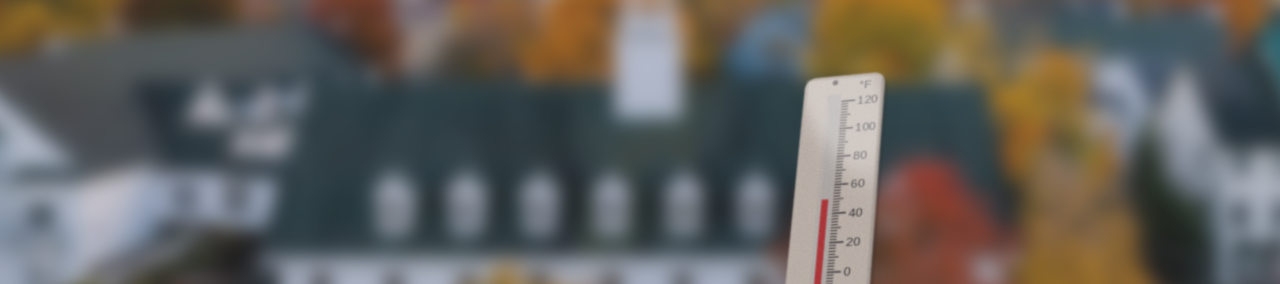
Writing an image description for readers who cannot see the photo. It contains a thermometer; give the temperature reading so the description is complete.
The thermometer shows 50 °F
